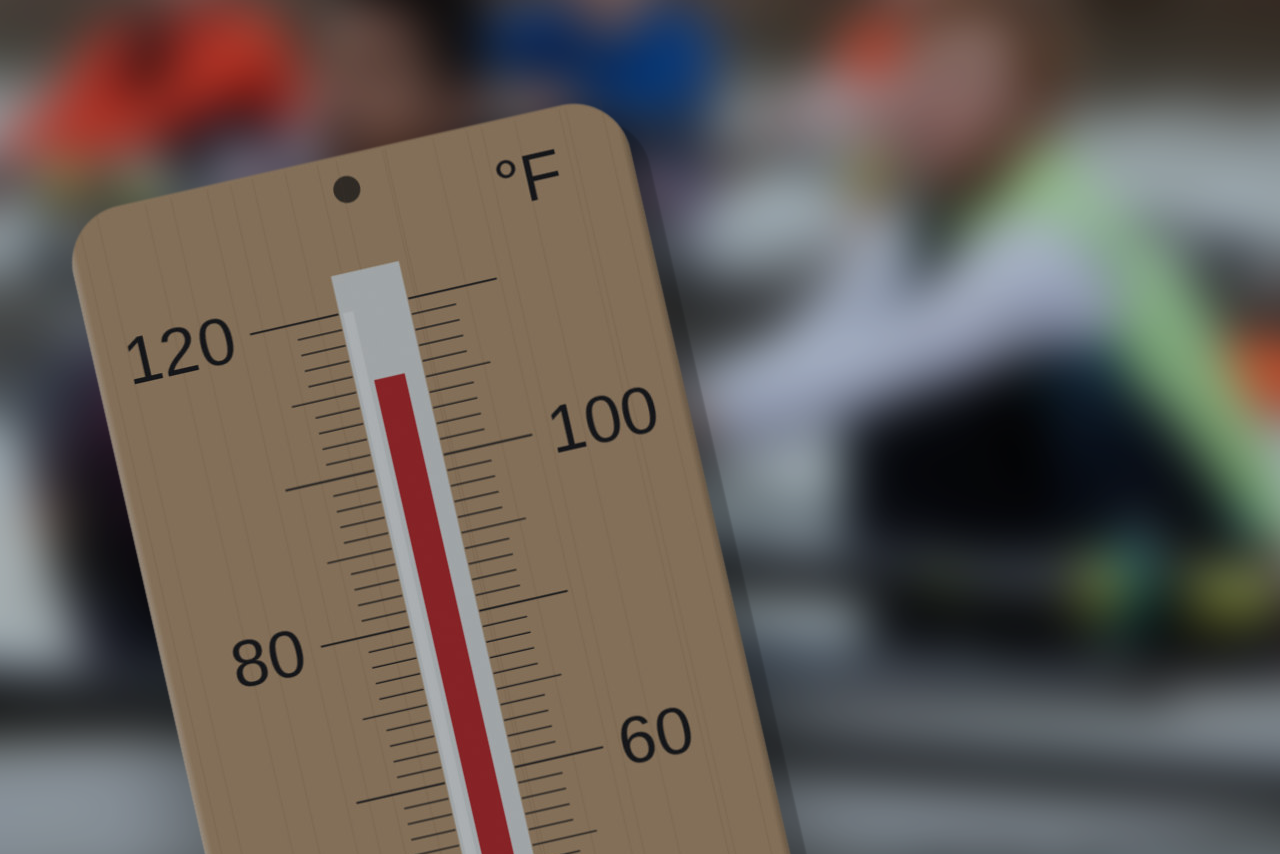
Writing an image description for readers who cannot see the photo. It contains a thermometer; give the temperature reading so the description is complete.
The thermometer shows 111 °F
